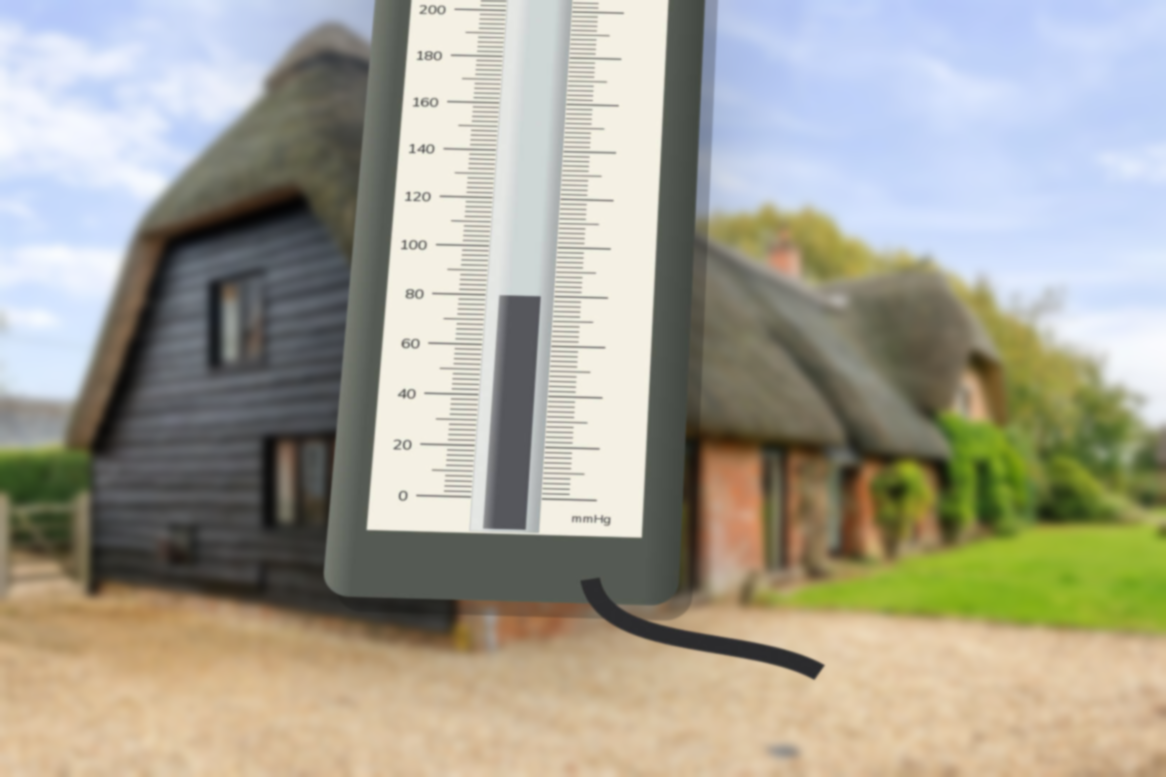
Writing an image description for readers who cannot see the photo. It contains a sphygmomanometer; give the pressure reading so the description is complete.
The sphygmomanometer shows 80 mmHg
